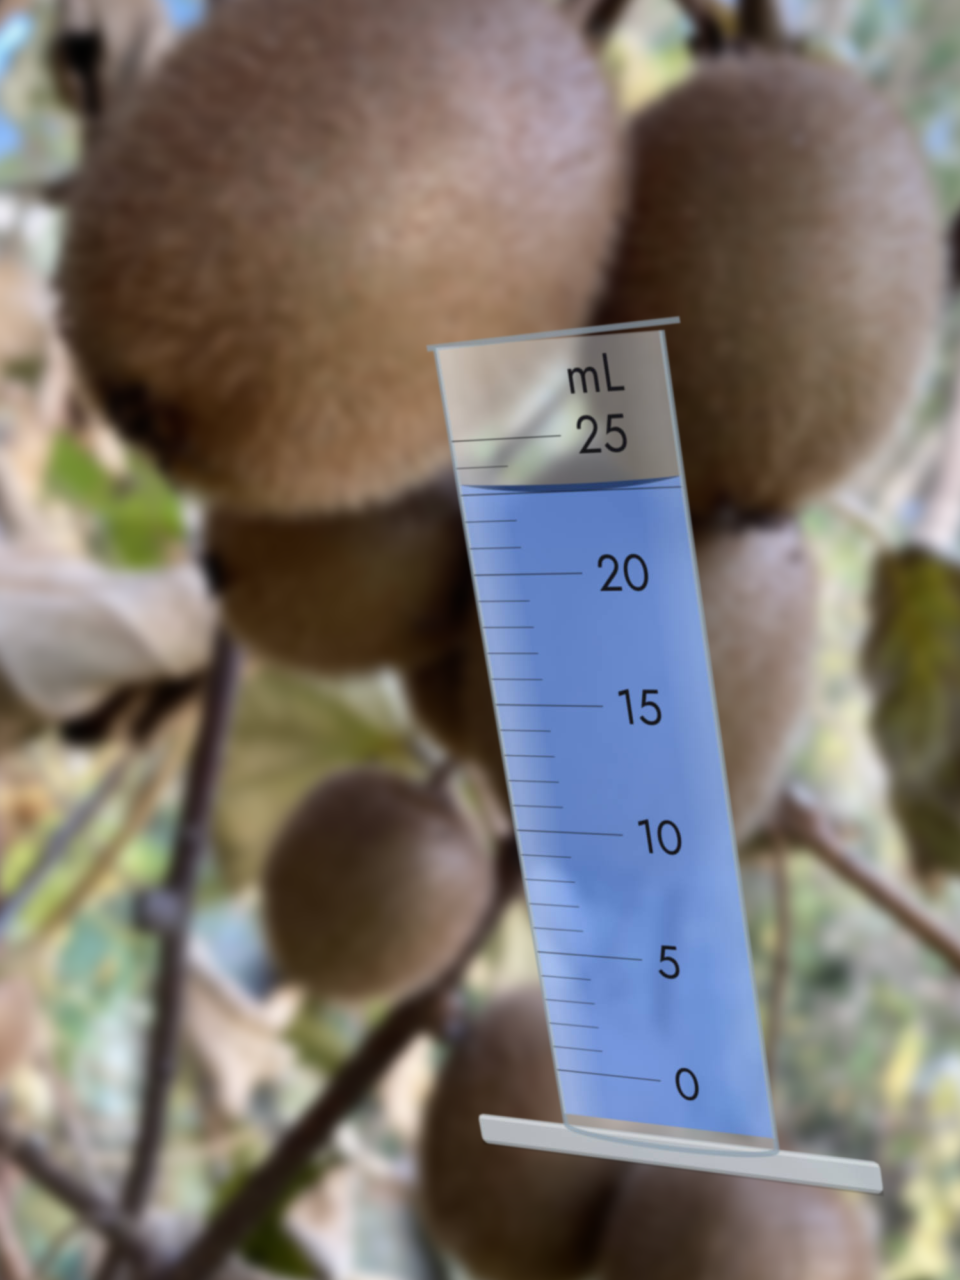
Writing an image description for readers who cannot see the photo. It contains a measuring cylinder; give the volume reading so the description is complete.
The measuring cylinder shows 23 mL
